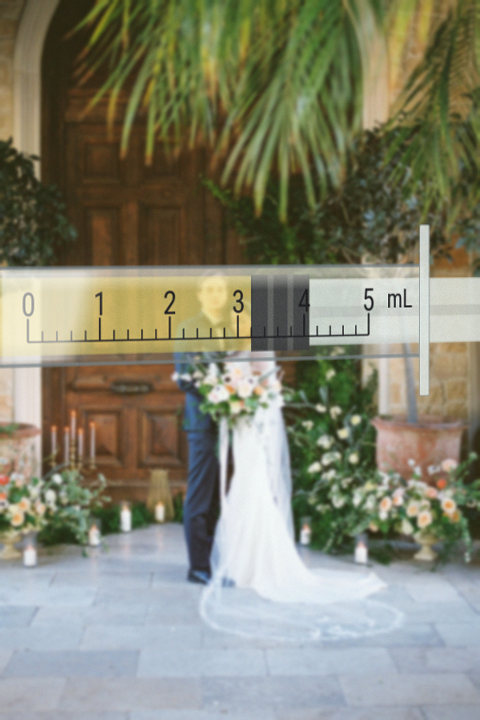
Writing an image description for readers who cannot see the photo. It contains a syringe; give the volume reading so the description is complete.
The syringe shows 3.2 mL
